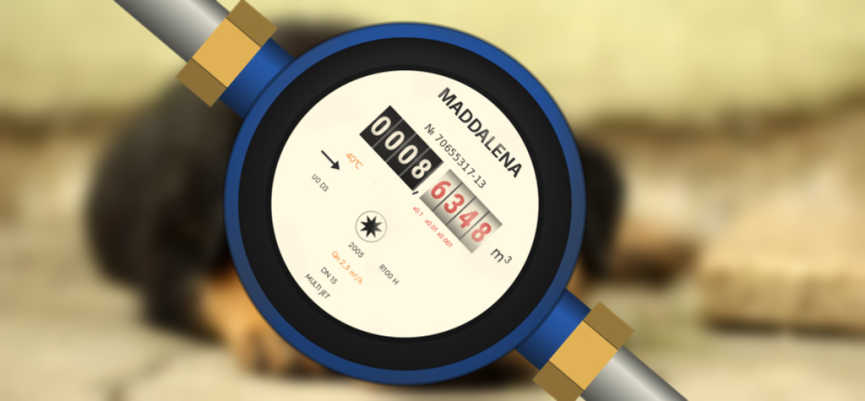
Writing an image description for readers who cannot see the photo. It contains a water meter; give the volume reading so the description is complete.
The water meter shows 8.6348 m³
